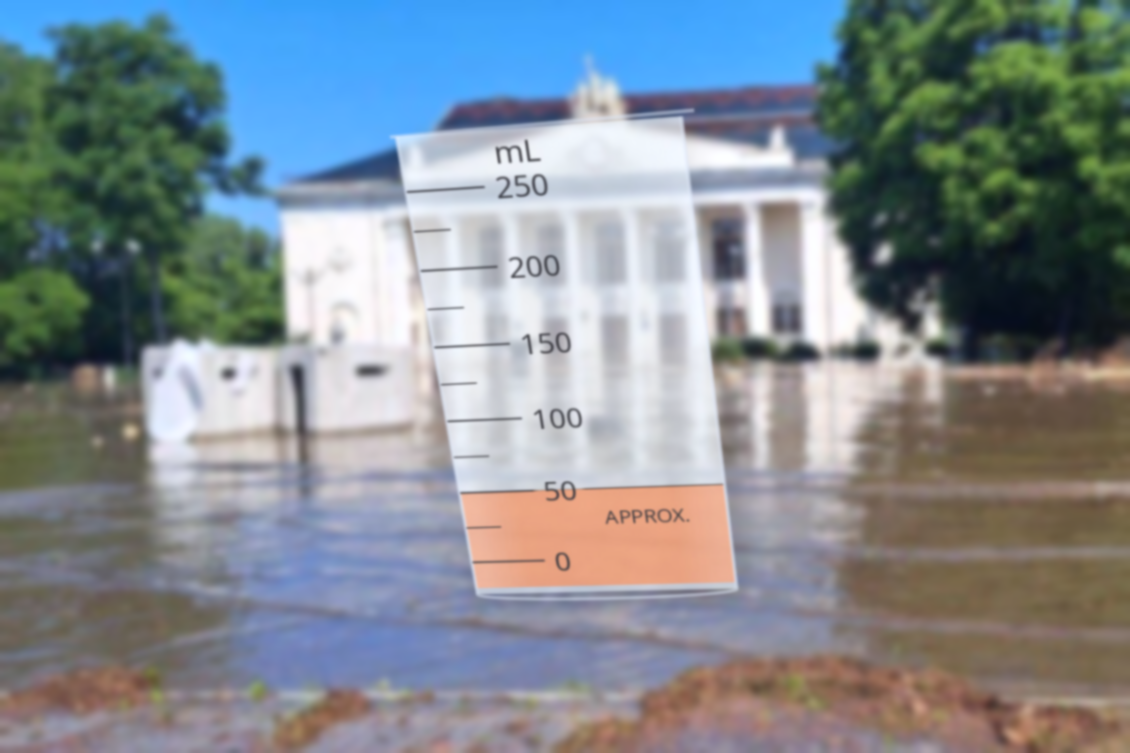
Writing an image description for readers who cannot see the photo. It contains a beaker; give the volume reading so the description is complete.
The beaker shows 50 mL
